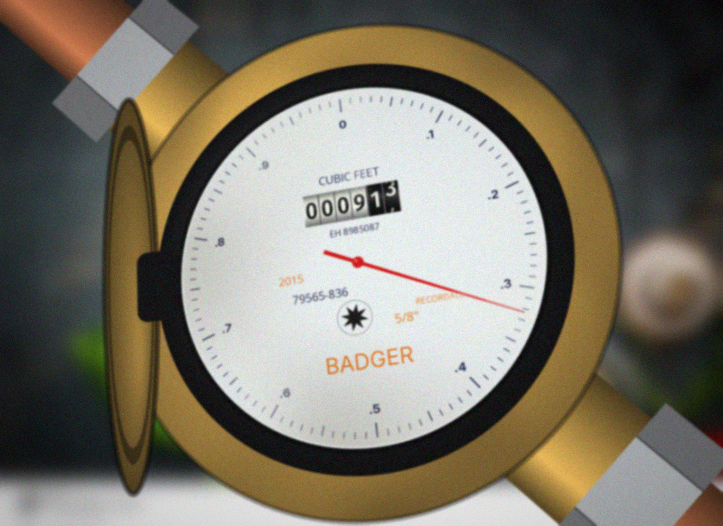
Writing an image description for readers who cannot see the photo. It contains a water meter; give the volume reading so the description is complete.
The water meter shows 913.32 ft³
